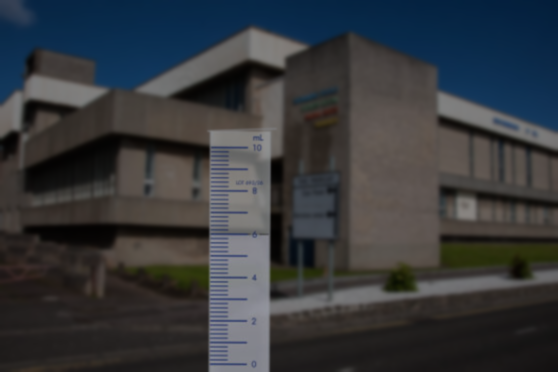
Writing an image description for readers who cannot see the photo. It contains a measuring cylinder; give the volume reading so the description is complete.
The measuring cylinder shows 6 mL
